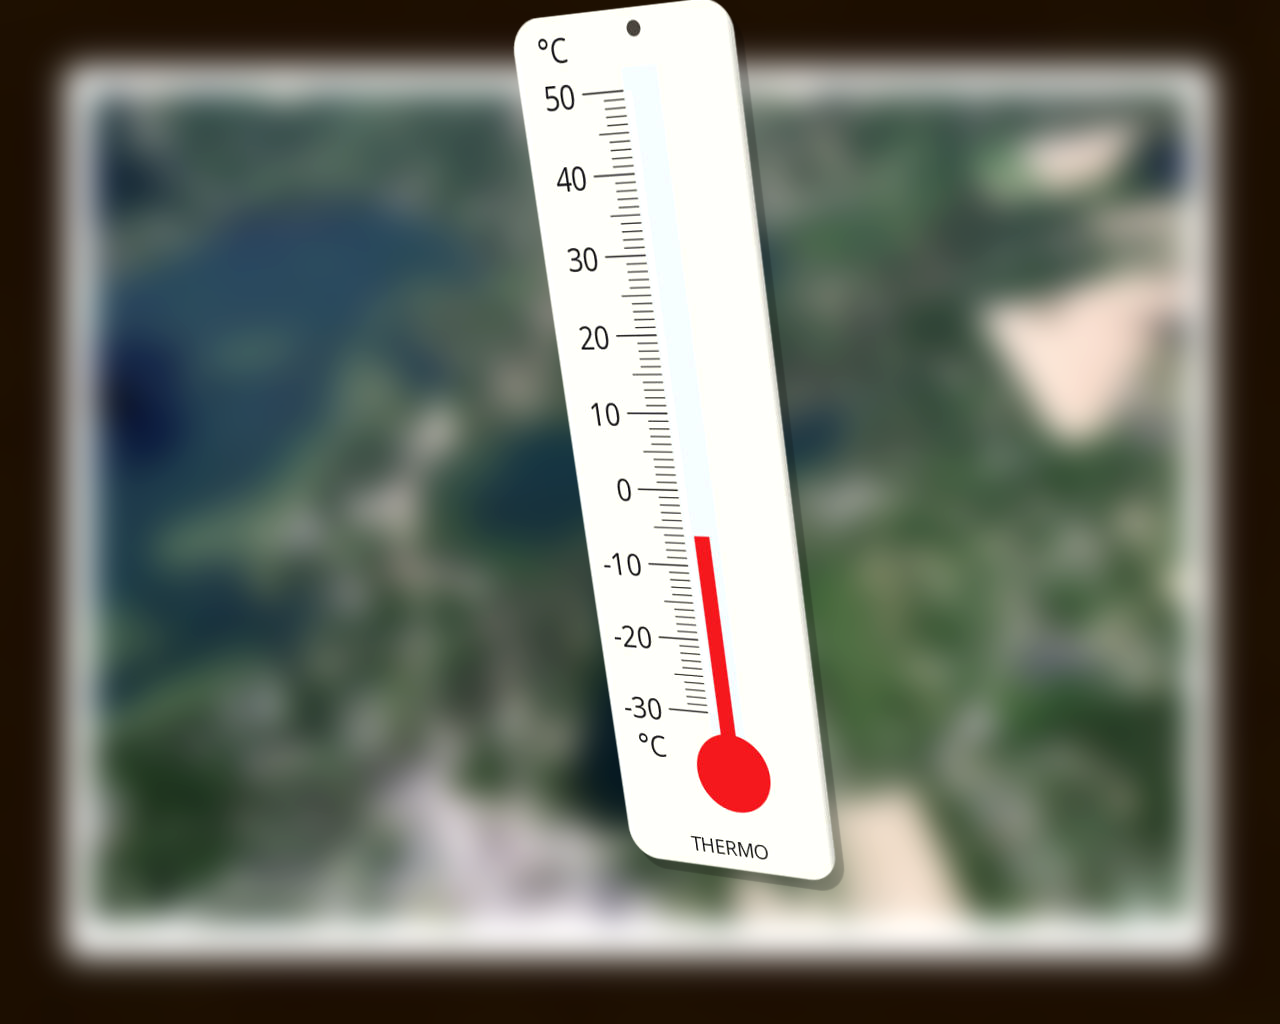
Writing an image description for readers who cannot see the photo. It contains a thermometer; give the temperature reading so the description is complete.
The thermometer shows -6 °C
